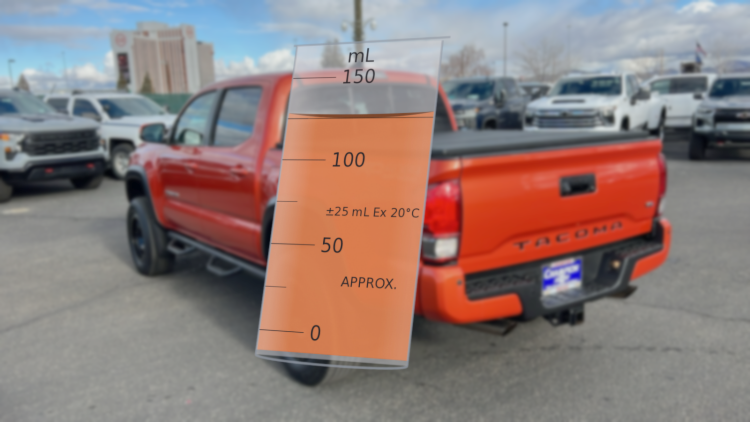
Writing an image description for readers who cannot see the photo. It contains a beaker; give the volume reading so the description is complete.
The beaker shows 125 mL
